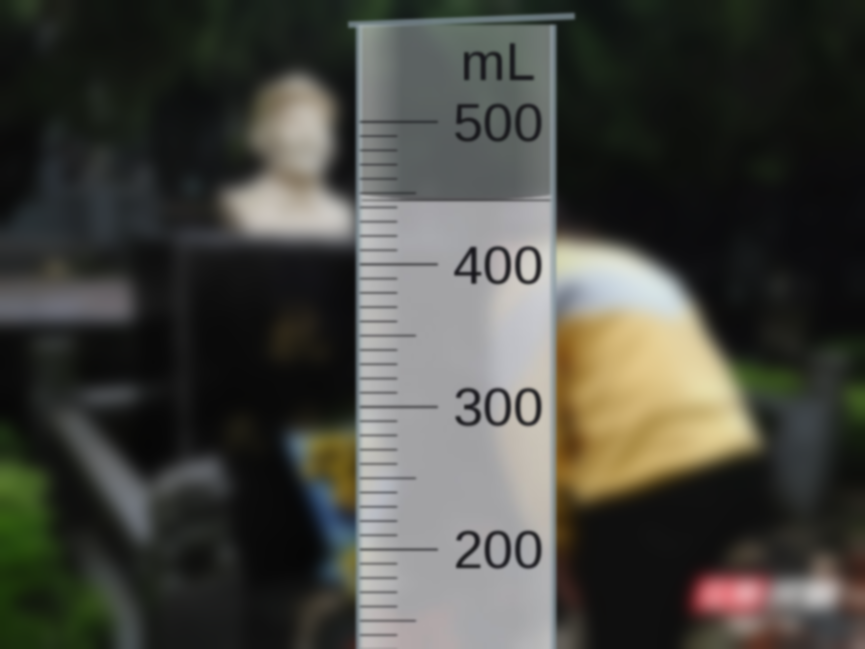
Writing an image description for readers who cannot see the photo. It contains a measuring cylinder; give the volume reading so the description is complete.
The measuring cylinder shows 445 mL
